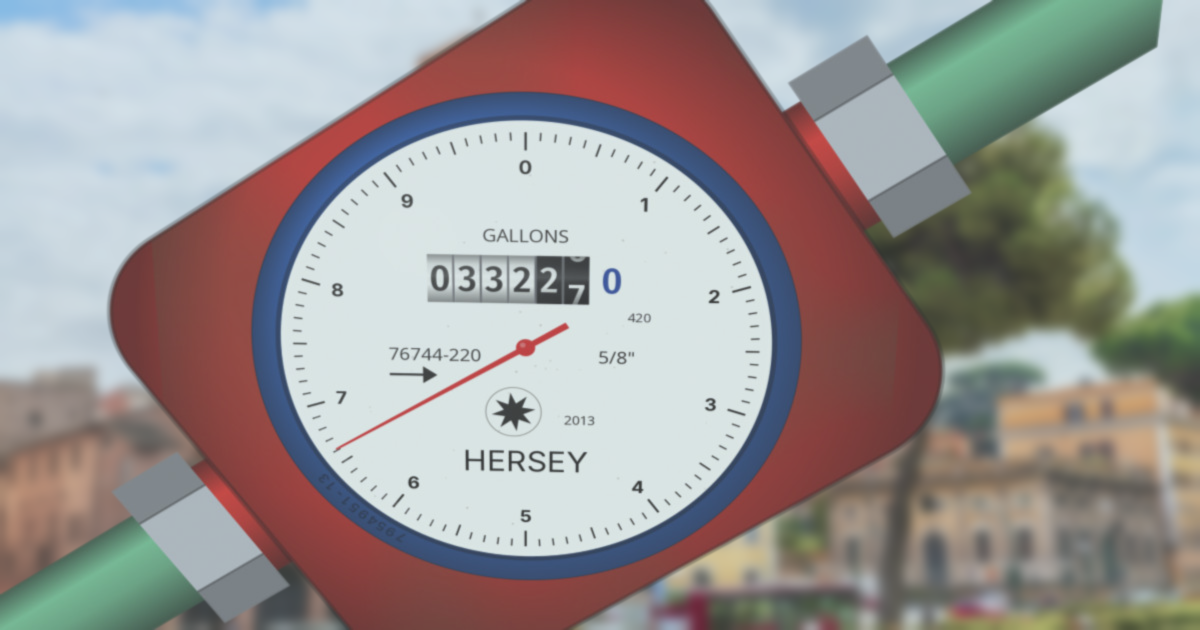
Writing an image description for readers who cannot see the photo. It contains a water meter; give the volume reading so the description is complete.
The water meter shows 332266.6 gal
